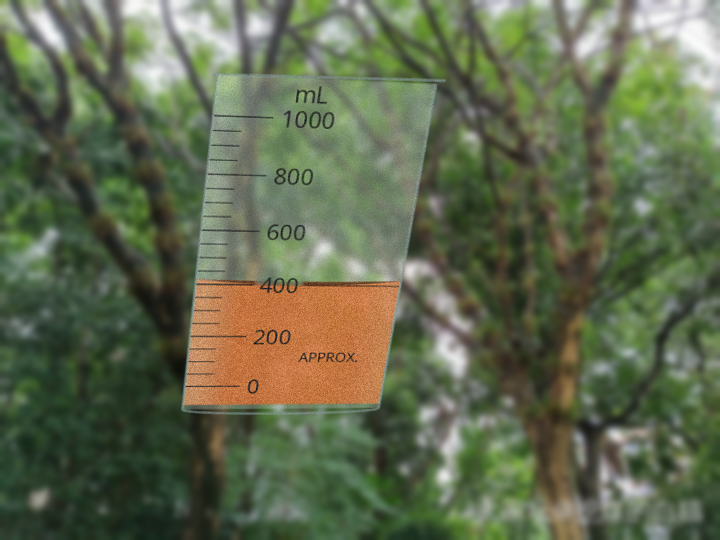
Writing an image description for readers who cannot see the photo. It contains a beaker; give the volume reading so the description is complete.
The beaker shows 400 mL
